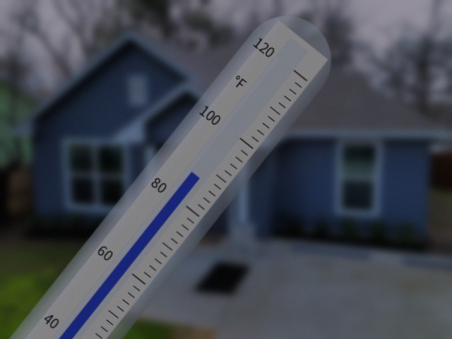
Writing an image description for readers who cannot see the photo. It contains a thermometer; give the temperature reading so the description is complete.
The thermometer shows 87 °F
